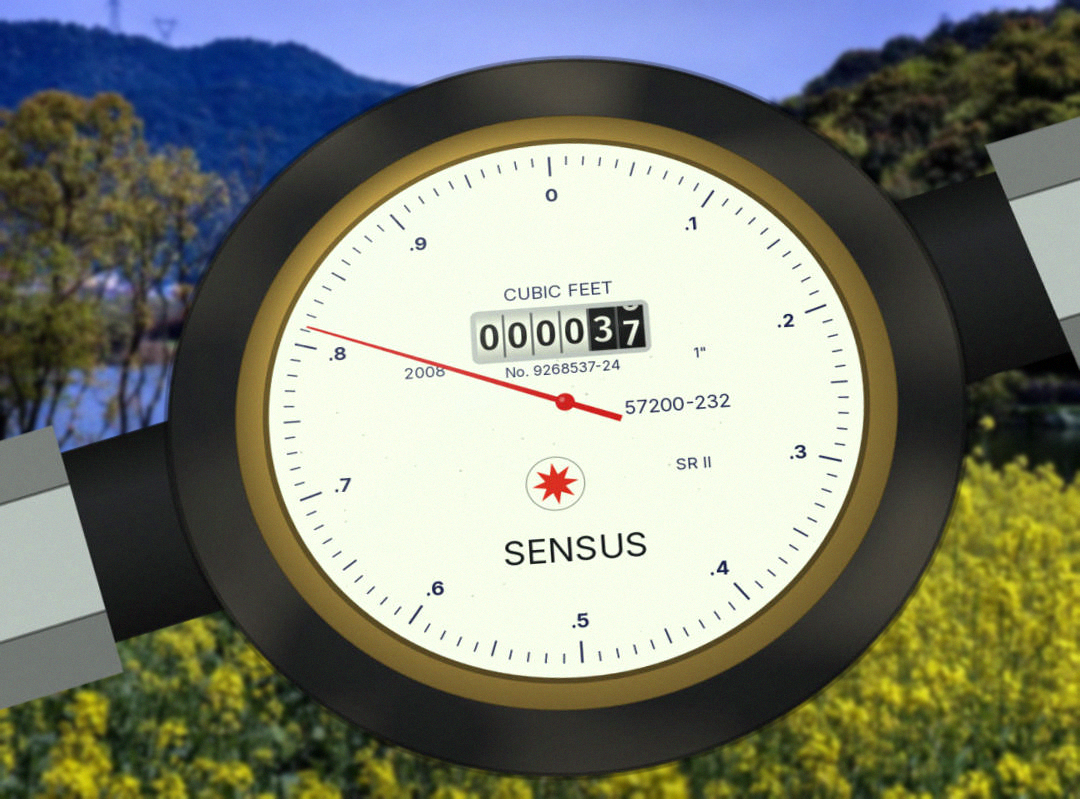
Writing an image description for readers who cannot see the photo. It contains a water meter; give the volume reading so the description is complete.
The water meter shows 36.81 ft³
